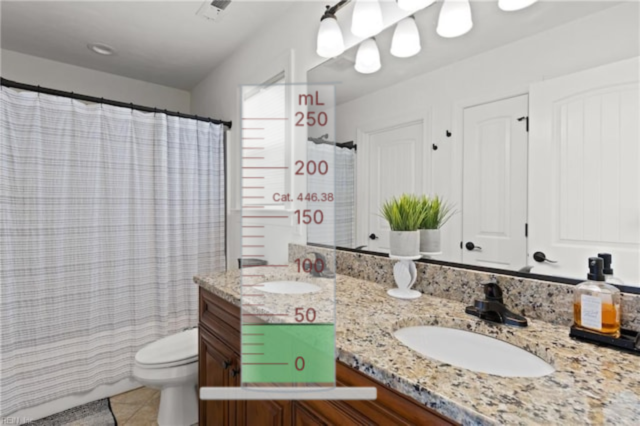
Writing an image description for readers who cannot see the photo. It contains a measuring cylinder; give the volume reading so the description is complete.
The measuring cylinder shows 40 mL
